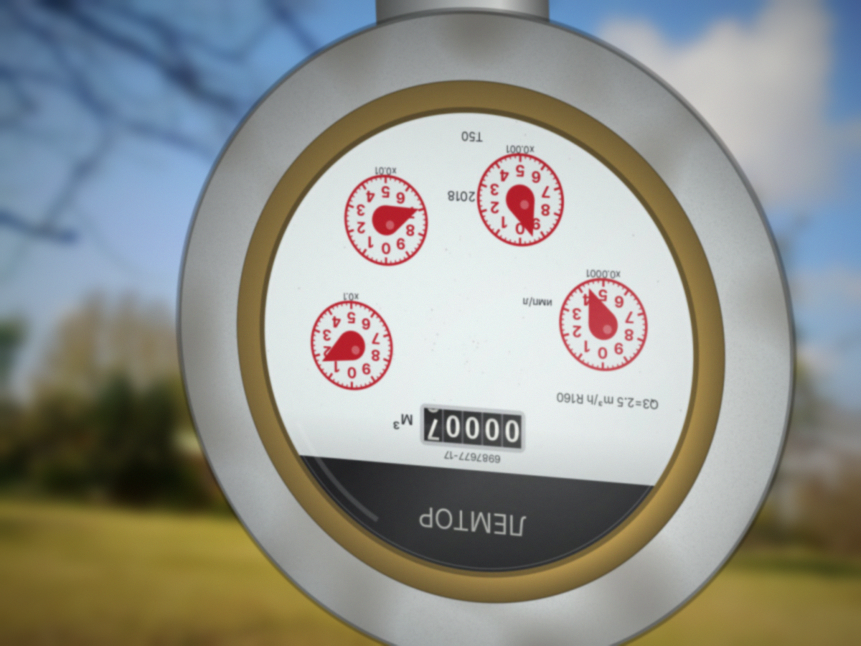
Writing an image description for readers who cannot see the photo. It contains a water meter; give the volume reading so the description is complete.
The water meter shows 7.1694 m³
